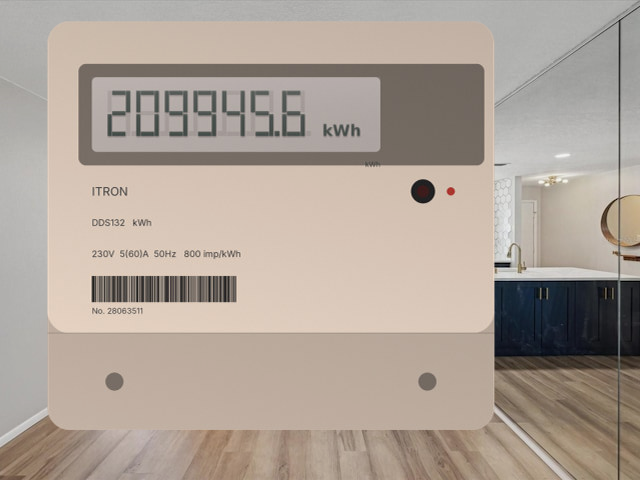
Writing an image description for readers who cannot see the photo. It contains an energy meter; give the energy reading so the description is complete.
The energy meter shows 209945.6 kWh
